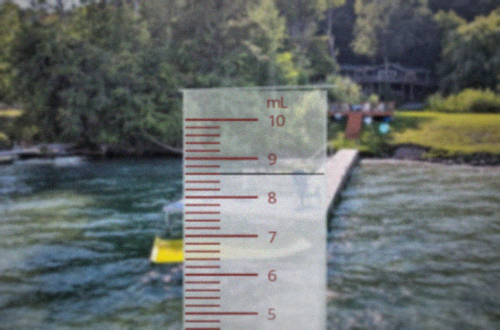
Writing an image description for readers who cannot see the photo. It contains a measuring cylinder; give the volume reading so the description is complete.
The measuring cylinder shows 8.6 mL
